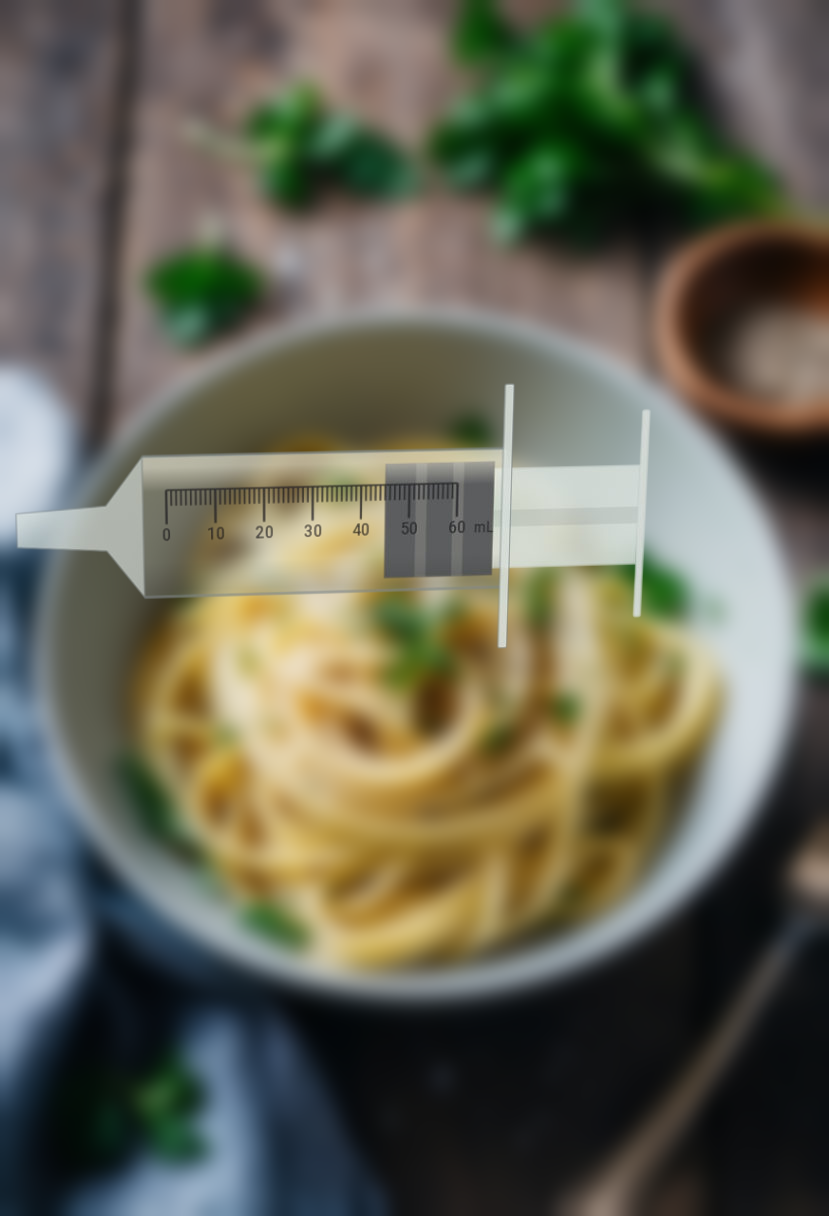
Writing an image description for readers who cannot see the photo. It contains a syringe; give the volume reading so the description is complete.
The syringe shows 45 mL
